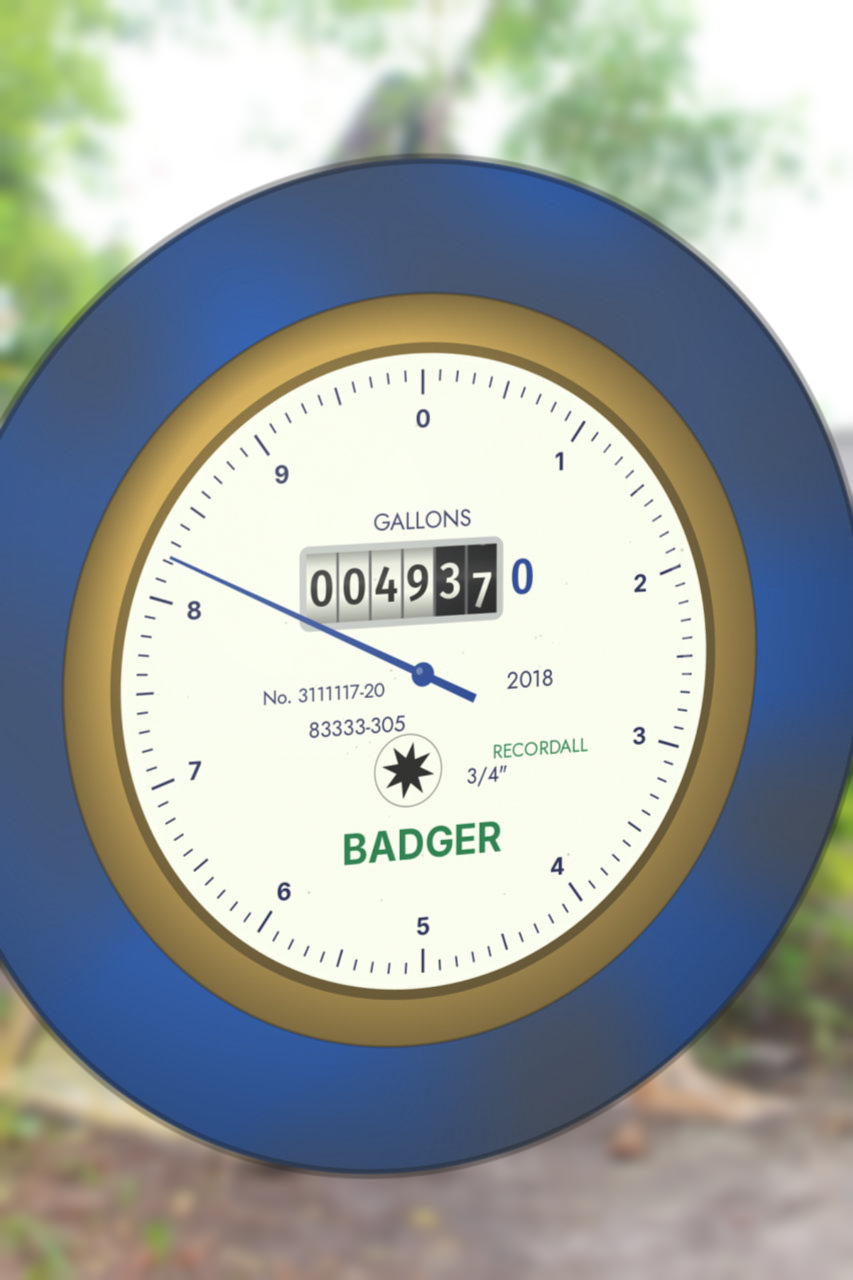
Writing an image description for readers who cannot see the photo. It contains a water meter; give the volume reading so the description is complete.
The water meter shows 49368.2 gal
